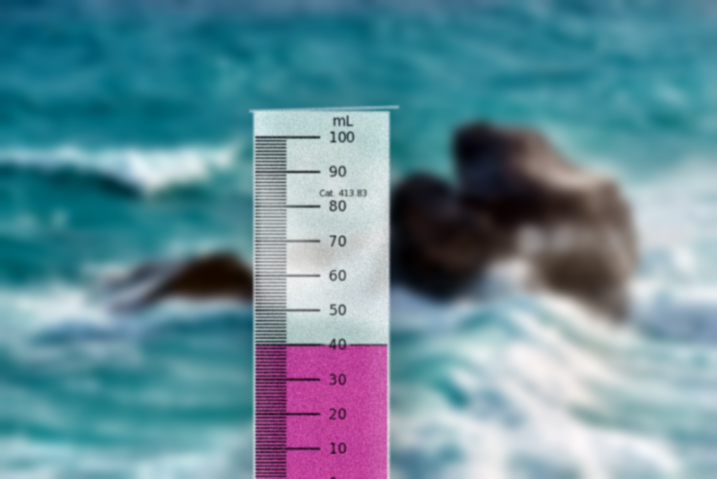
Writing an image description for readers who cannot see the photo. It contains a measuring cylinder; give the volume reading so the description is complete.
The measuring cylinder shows 40 mL
